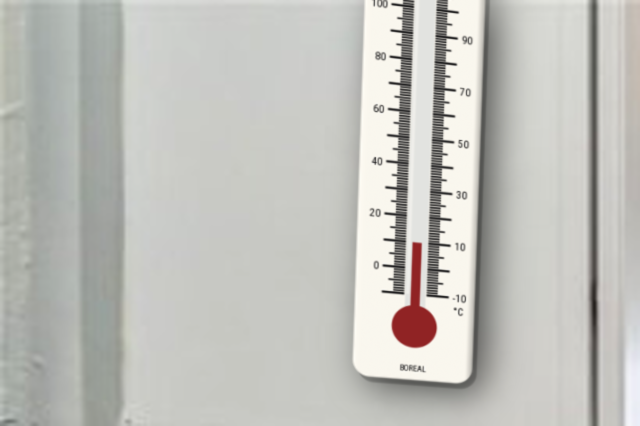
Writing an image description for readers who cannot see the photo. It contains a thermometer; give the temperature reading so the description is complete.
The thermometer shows 10 °C
